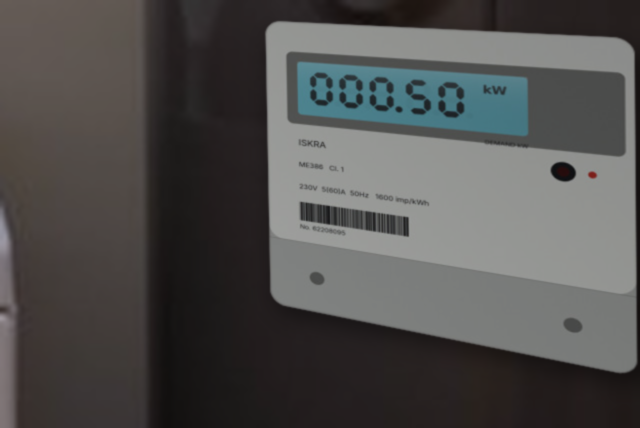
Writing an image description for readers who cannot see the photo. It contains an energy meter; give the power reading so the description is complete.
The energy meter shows 0.50 kW
